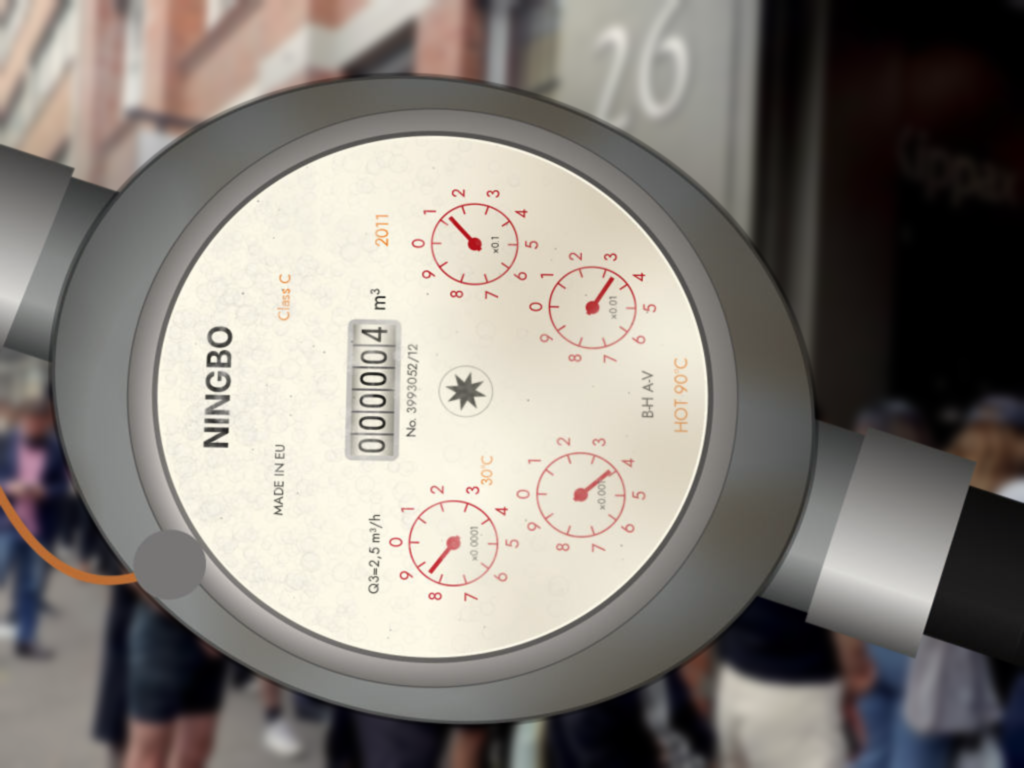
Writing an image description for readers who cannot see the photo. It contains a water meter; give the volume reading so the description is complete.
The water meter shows 4.1338 m³
